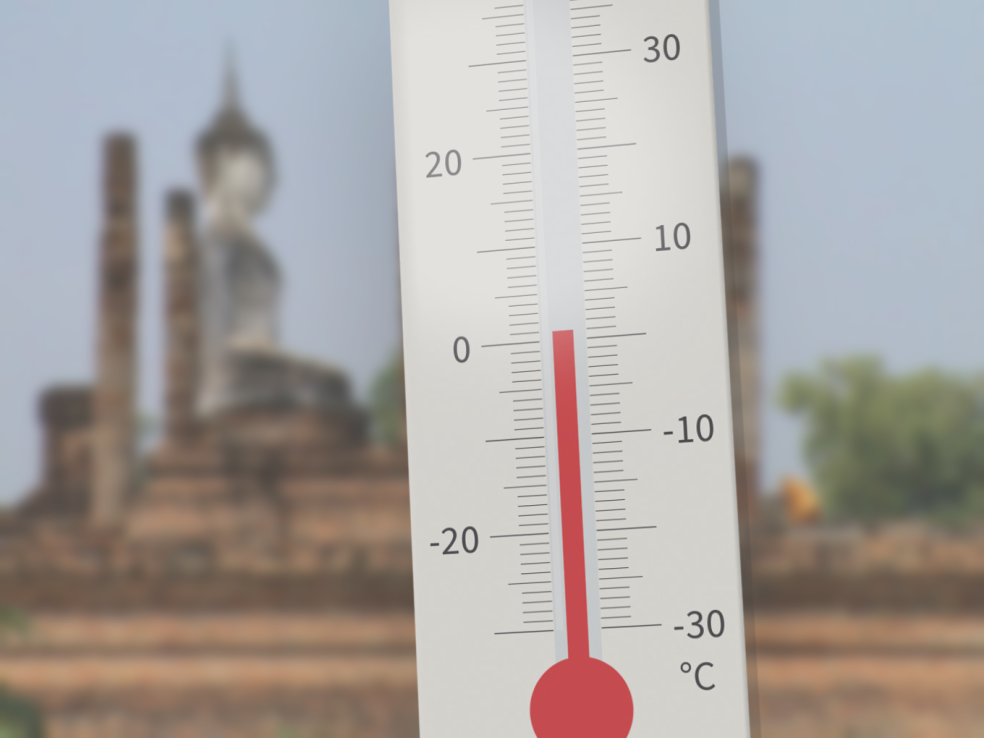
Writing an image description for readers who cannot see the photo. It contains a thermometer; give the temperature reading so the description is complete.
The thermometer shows 1 °C
